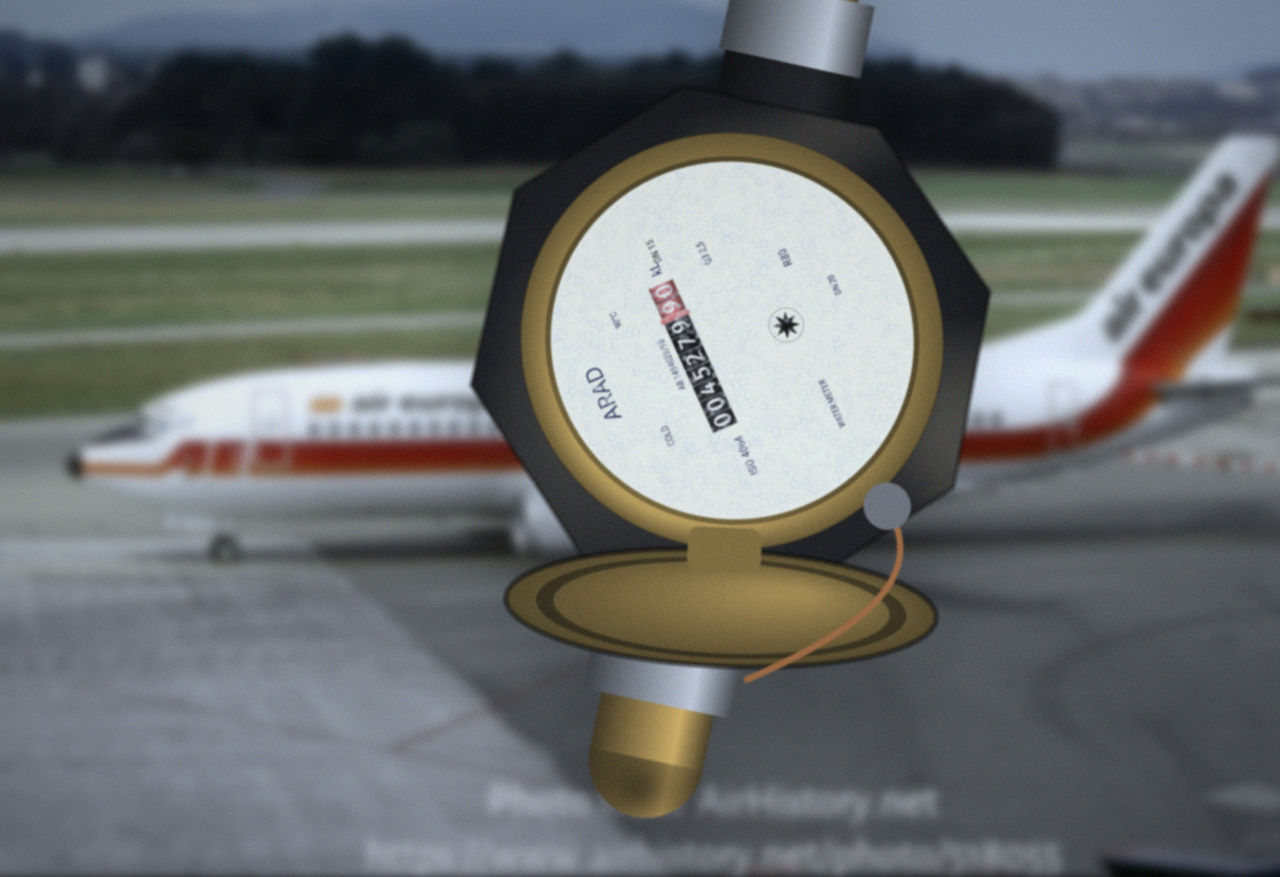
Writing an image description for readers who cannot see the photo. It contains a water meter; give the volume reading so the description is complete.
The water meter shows 45279.90 kL
